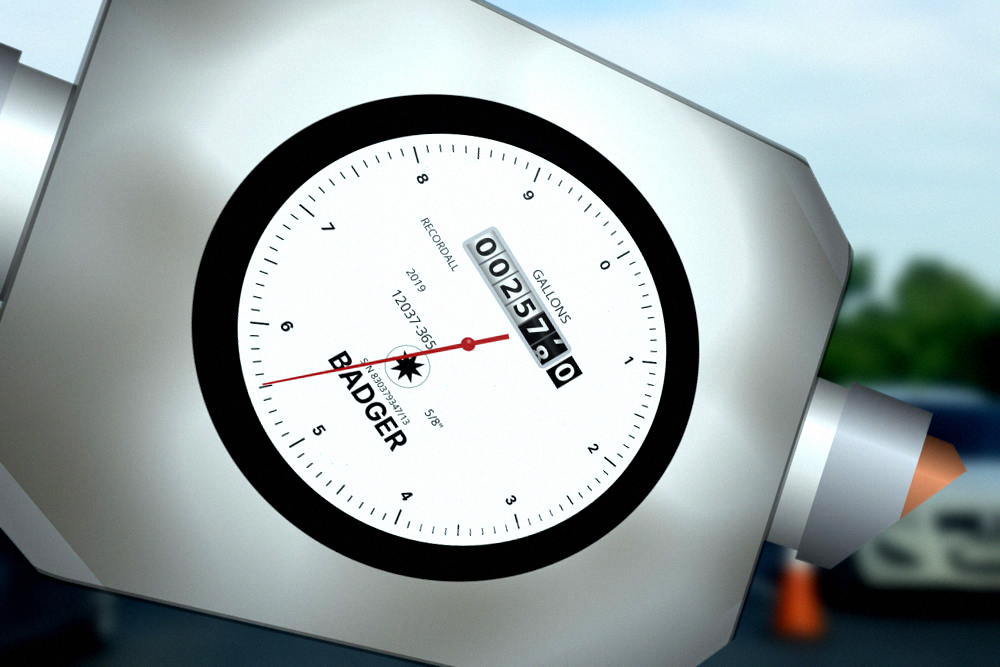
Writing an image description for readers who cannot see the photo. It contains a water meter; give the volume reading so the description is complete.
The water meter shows 25775.5 gal
